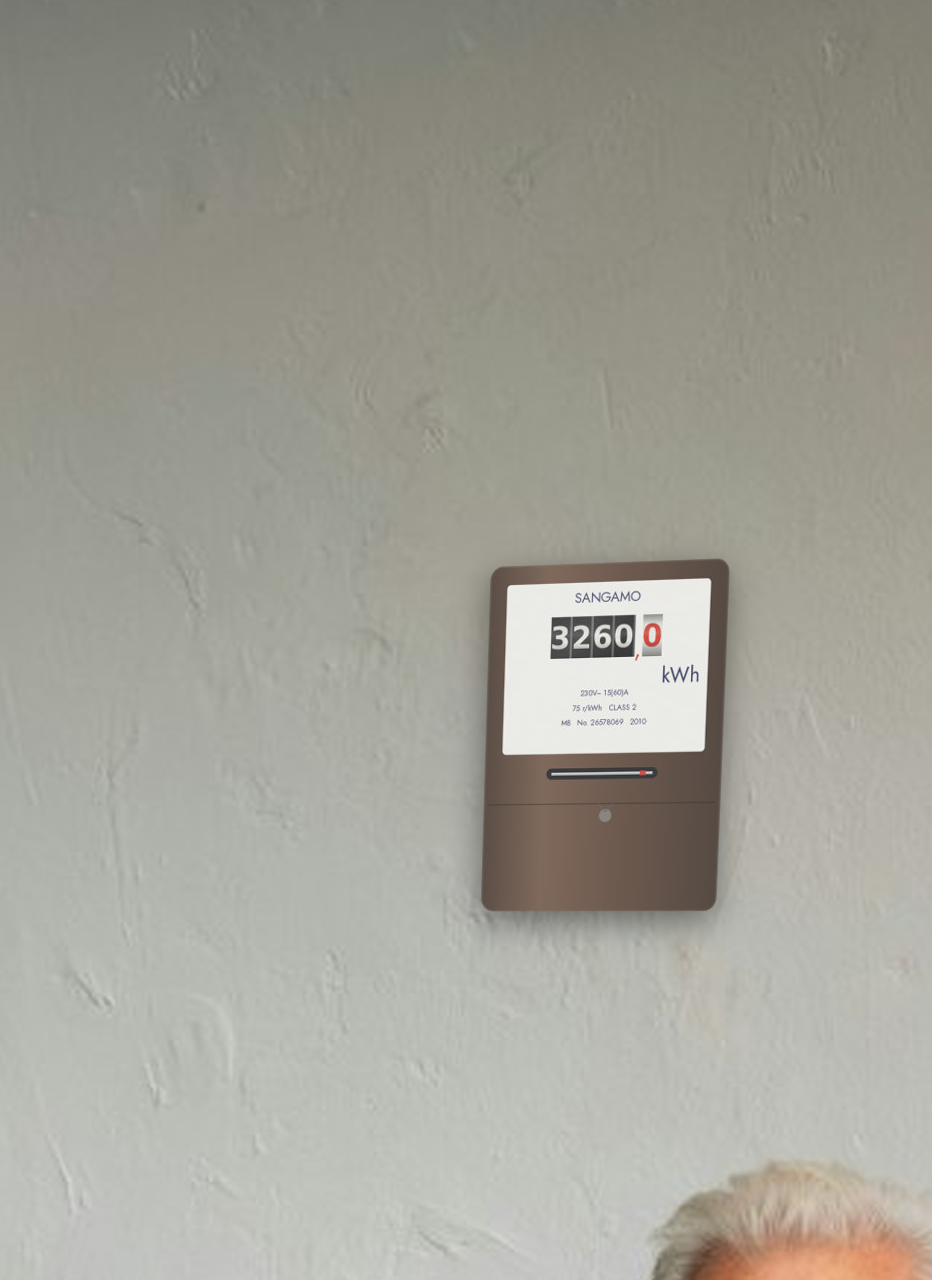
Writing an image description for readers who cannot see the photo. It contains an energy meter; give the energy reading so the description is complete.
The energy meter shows 3260.0 kWh
